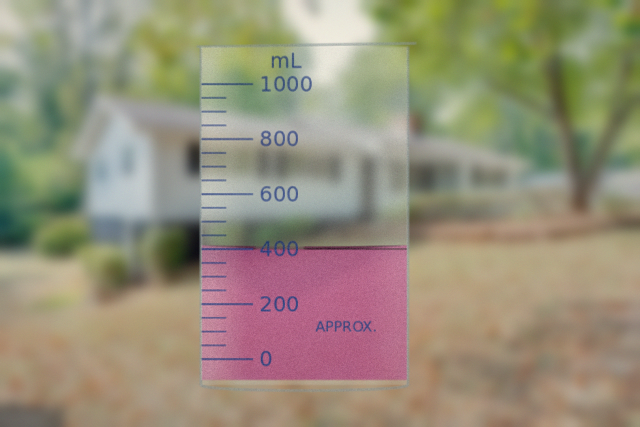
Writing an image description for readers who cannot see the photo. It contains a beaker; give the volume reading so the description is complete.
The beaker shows 400 mL
